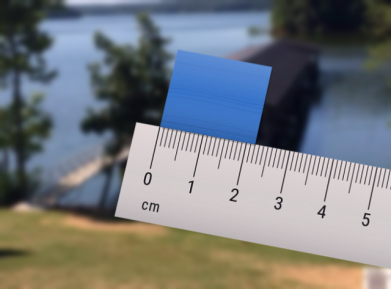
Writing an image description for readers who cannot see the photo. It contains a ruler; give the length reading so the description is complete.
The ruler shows 2.2 cm
